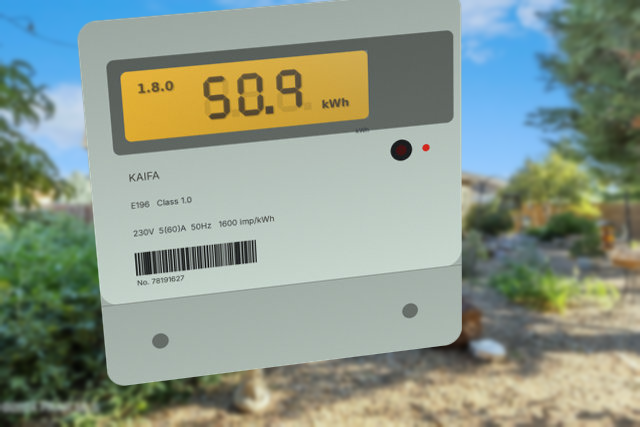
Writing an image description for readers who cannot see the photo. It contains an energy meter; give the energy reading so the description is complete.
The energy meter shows 50.9 kWh
